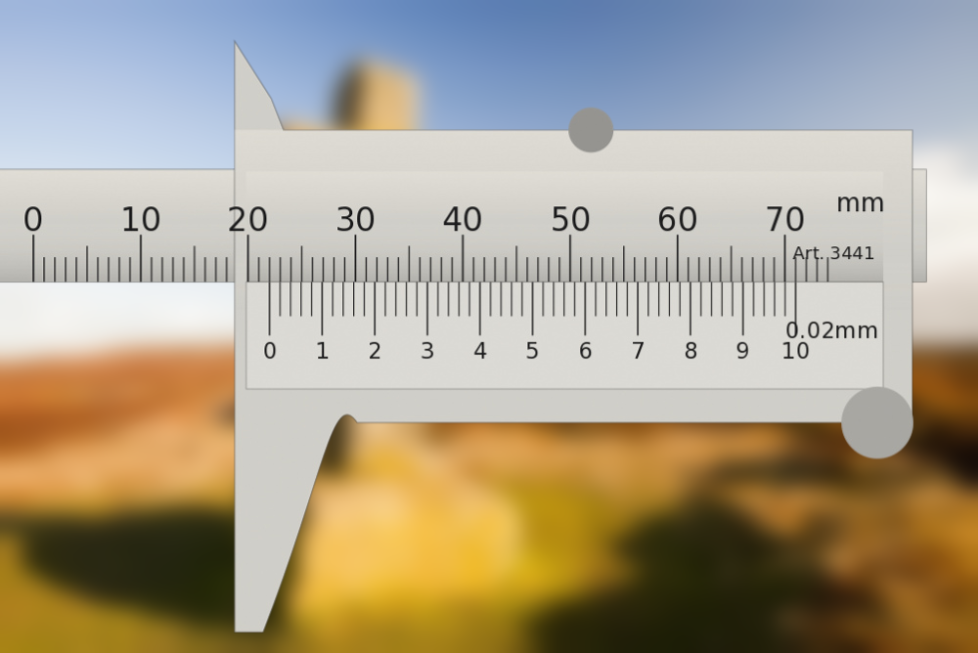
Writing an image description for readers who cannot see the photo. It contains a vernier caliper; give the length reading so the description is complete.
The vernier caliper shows 22.0 mm
